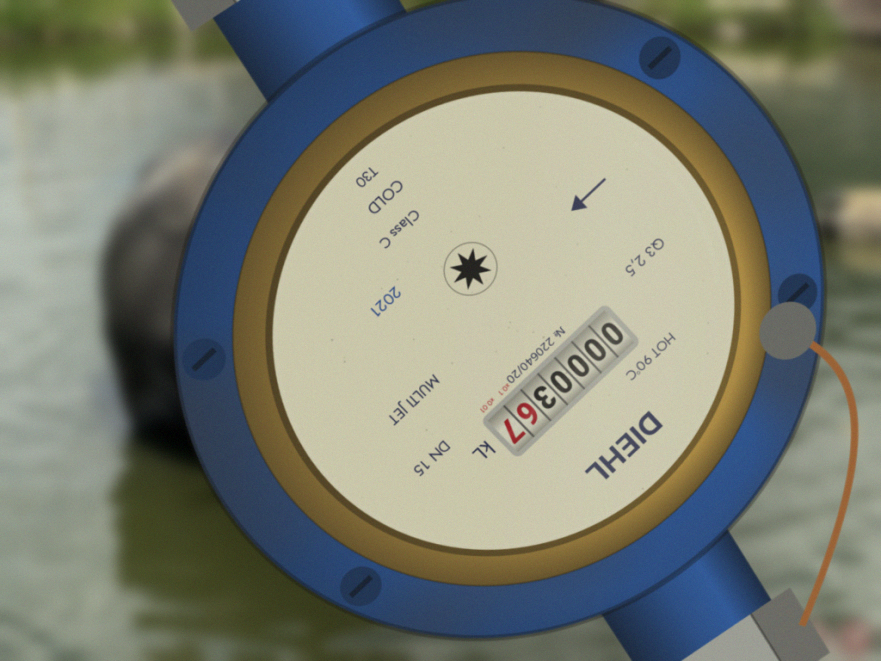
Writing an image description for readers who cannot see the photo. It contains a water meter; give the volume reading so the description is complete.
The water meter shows 3.67 kL
